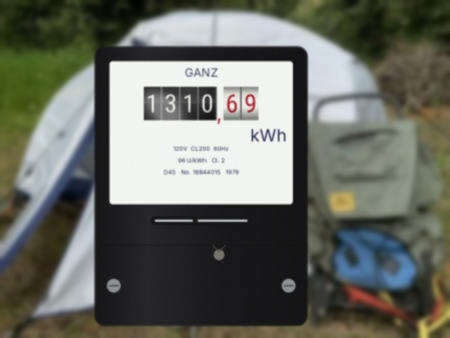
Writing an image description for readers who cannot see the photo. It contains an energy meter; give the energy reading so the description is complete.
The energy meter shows 1310.69 kWh
